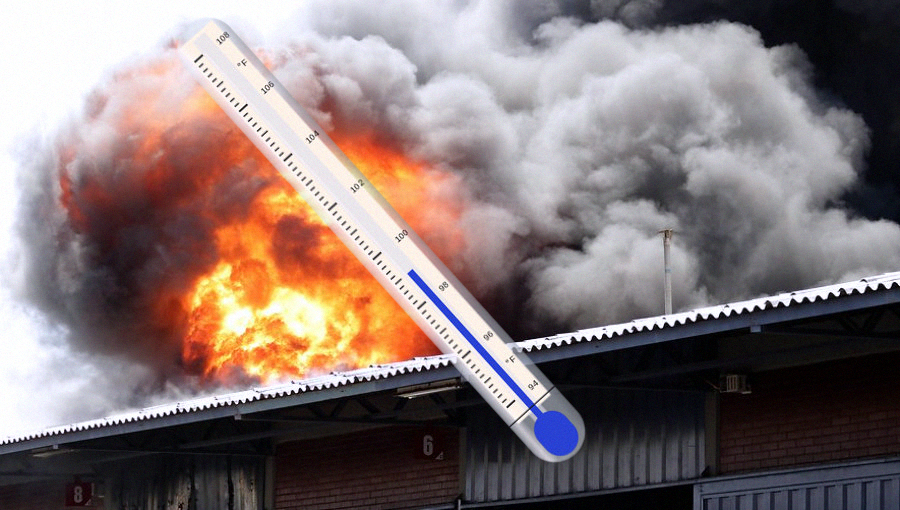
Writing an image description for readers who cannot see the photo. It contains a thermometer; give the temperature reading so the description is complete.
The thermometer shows 99 °F
